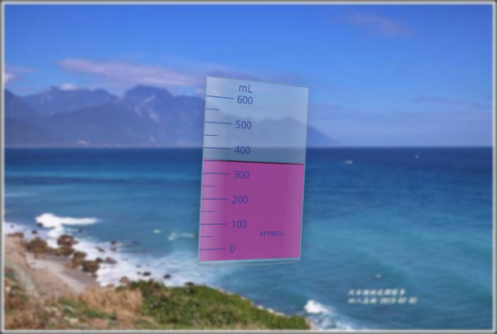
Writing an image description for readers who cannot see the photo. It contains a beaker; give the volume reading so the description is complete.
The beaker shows 350 mL
